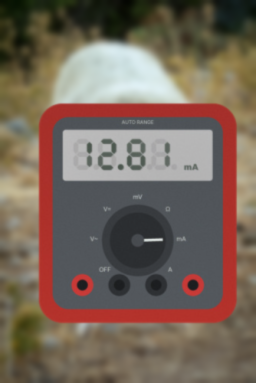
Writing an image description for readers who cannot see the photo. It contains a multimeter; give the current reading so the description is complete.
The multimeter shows 12.81 mA
